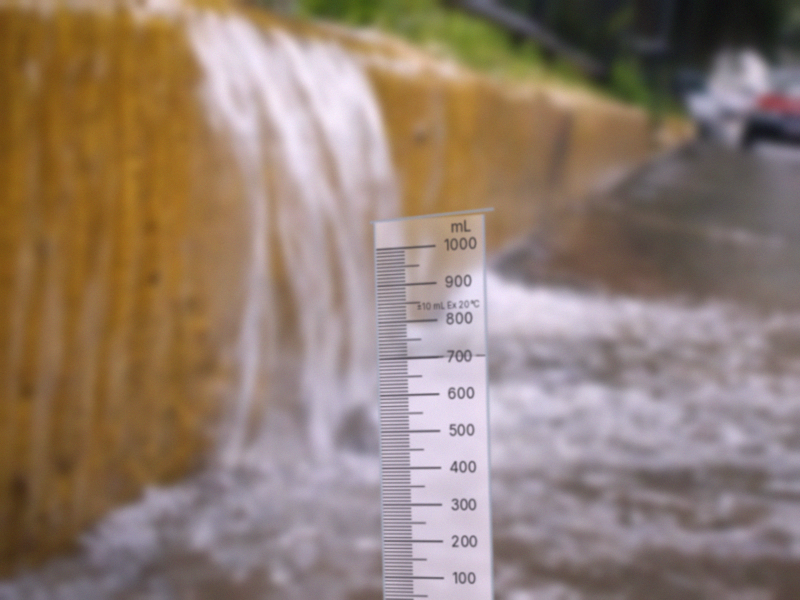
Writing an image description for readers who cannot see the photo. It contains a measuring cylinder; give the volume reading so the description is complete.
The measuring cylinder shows 700 mL
